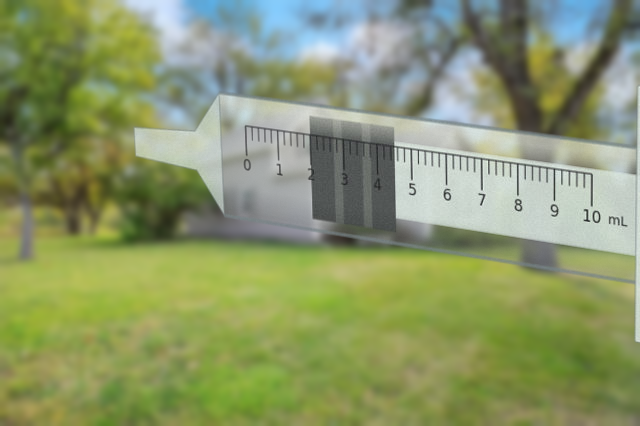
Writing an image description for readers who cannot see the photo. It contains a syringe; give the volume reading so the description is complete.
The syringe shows 2 mL
